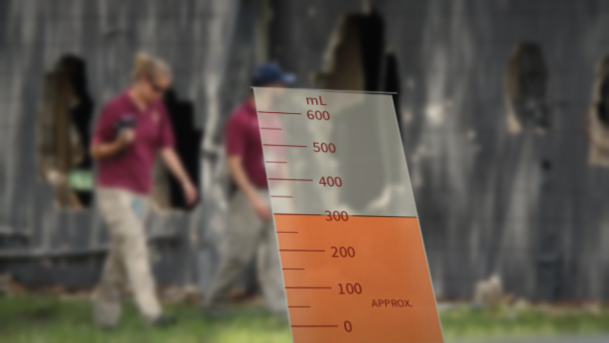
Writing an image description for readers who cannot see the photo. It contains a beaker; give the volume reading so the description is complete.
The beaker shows 300 mL
